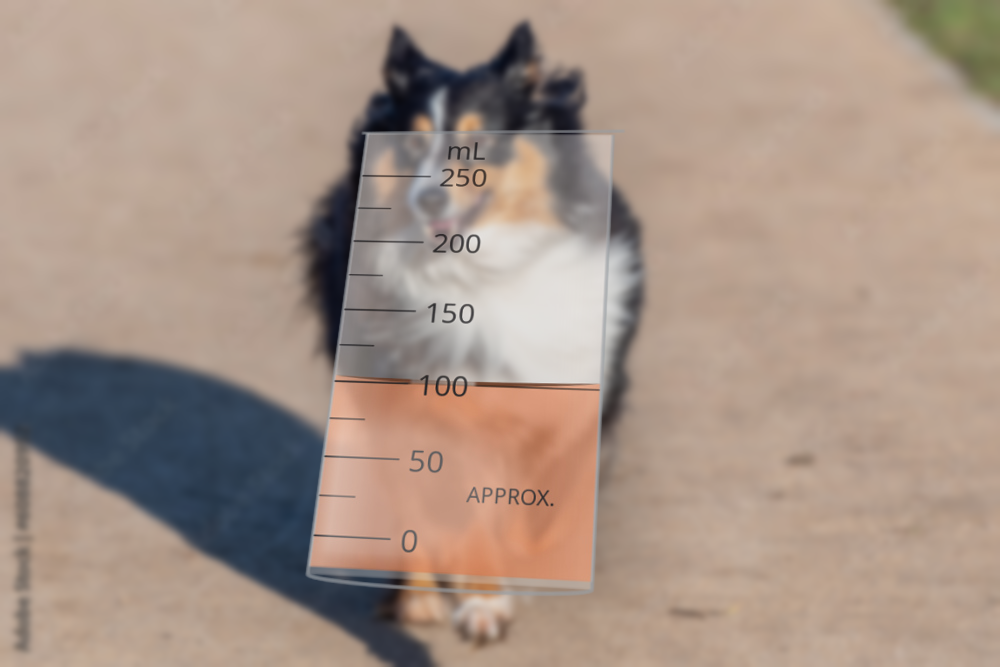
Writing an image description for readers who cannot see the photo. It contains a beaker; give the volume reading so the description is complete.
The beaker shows 100 mL
